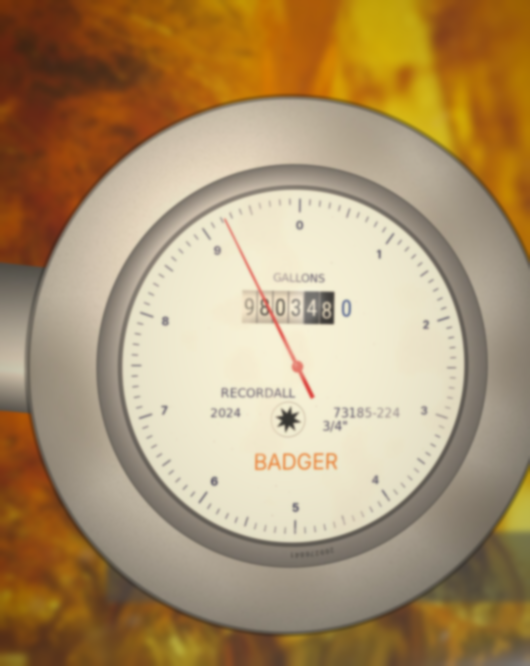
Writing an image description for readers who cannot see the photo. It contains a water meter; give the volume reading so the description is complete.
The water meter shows 9803479.2 gal
